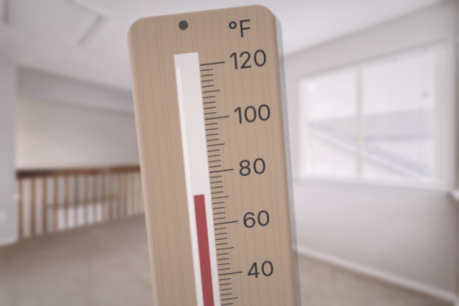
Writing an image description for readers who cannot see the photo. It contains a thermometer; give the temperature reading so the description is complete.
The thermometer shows 72 °F
